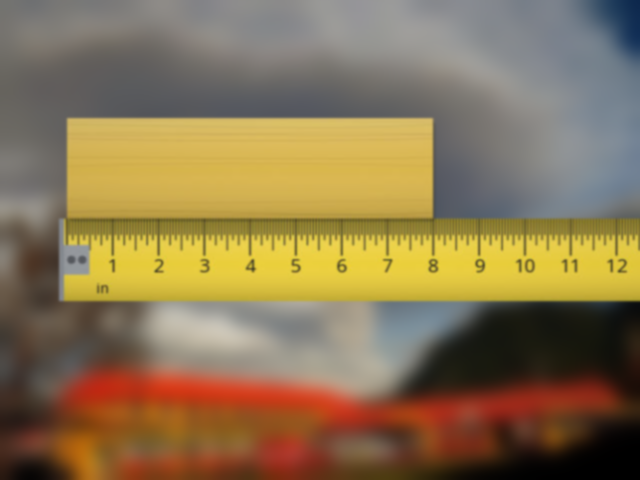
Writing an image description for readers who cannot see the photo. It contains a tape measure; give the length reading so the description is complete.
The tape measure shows 8 in
